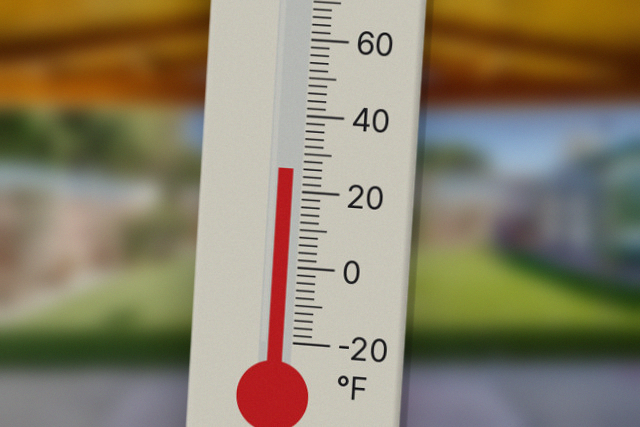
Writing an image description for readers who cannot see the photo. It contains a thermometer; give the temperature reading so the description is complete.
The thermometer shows 26 °F
